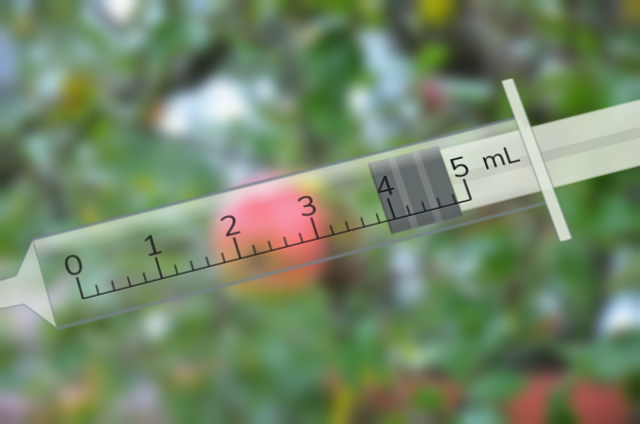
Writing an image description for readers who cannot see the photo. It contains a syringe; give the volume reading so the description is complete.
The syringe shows 3.9 mL
